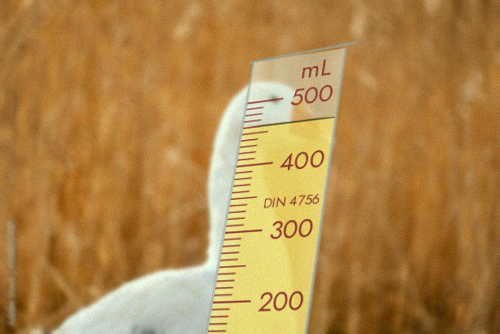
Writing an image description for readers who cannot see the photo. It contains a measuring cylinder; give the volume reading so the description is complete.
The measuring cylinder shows 460 mL
